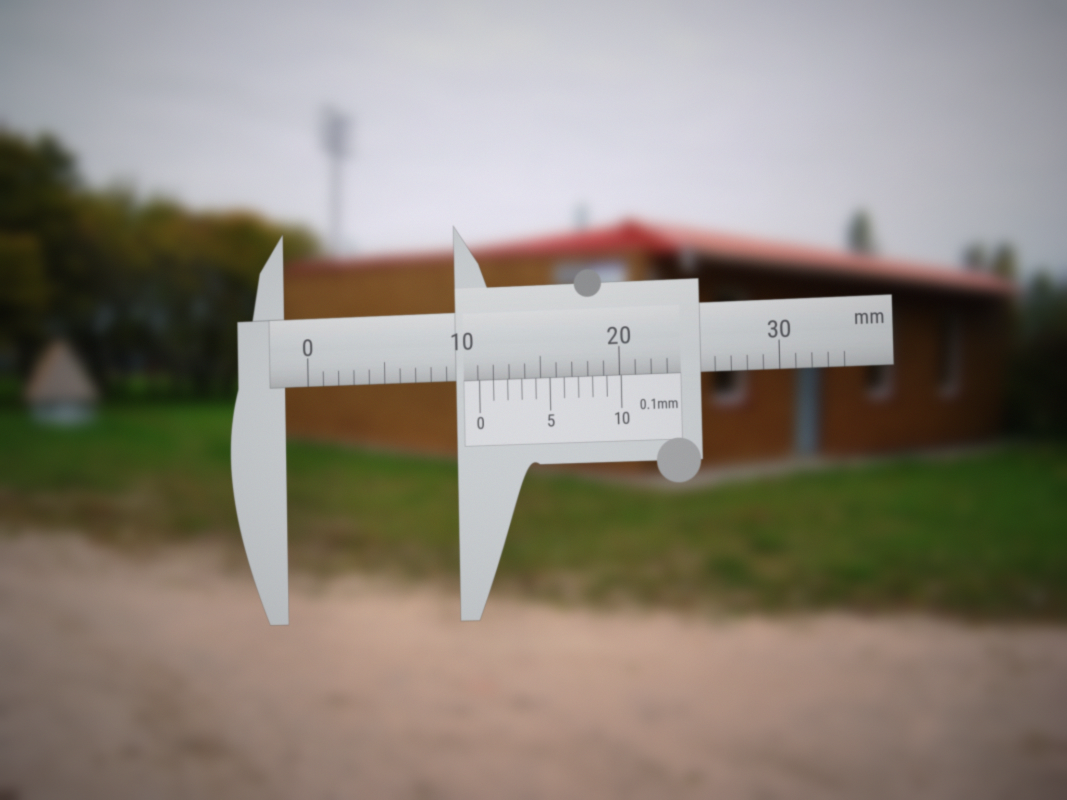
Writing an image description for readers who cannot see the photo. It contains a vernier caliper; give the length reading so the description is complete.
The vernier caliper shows 11.1 mm
